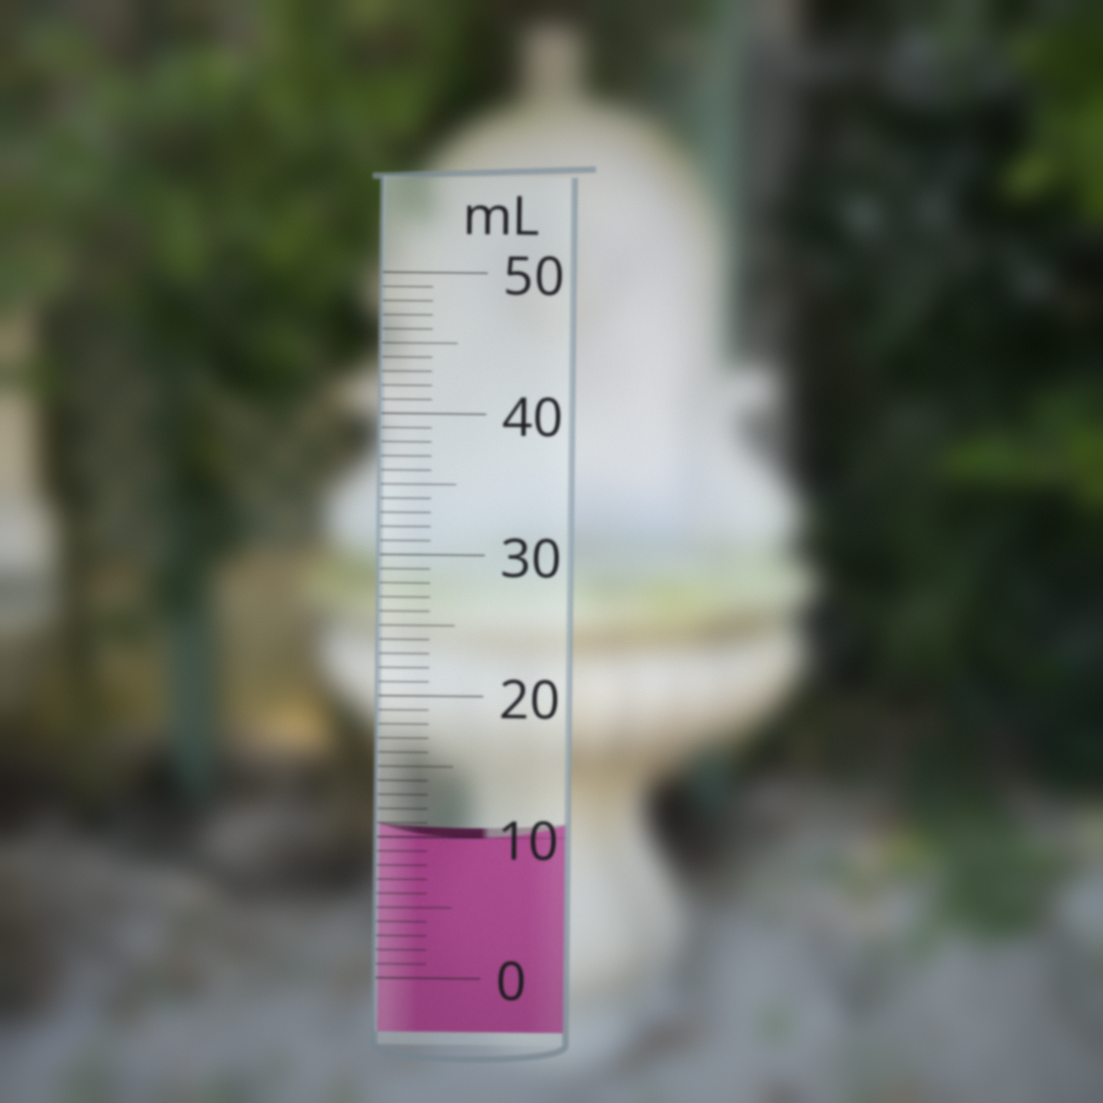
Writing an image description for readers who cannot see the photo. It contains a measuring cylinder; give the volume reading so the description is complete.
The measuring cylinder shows 10 mL
